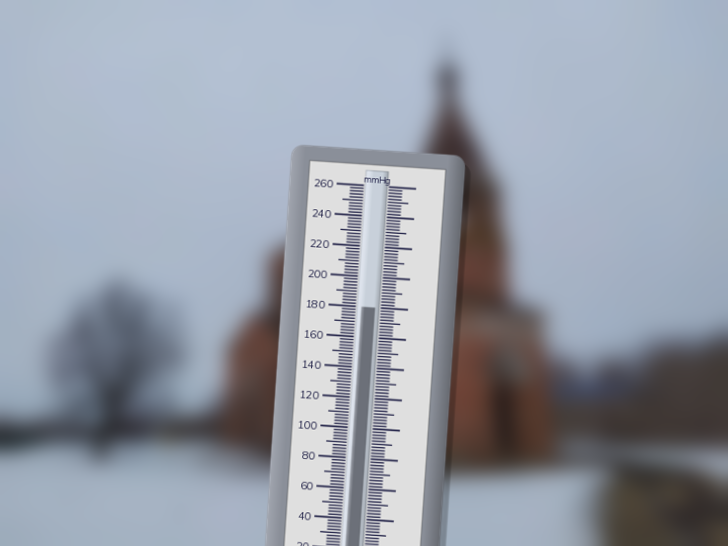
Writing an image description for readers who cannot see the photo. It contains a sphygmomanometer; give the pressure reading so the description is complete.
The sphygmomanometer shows 180 mmHg
